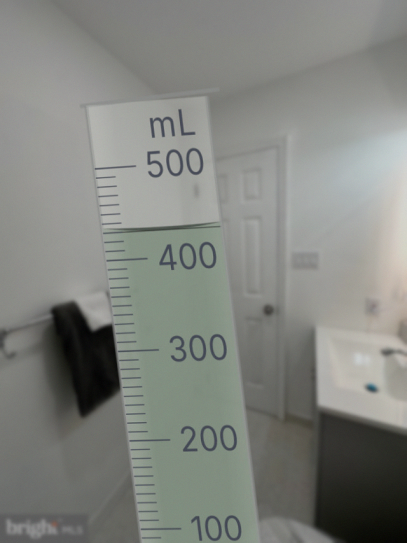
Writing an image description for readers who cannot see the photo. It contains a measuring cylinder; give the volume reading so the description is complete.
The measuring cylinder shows 430 mL
